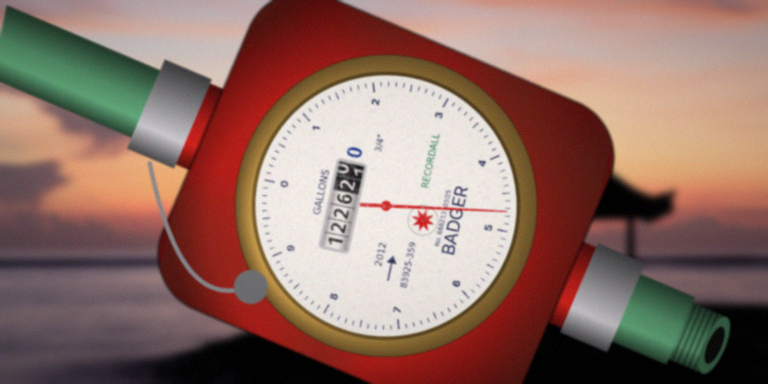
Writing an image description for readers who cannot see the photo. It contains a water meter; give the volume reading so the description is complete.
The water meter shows 1226204.7 gal
